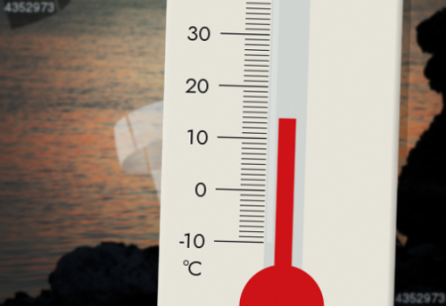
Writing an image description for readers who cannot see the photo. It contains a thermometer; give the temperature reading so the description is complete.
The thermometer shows 14 °C
